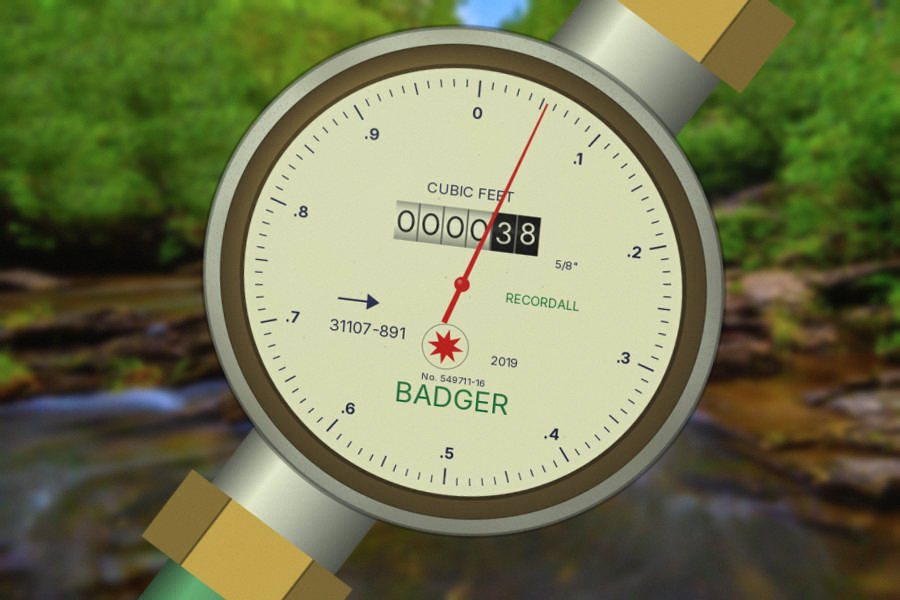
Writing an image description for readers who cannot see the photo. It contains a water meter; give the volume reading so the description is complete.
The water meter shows 38.05 ft³
